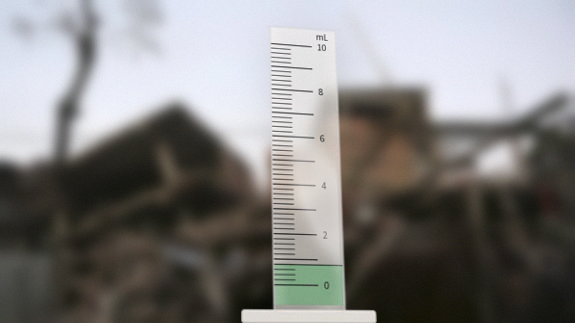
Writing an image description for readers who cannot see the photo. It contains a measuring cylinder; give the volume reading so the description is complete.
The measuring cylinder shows 0.8 mL
